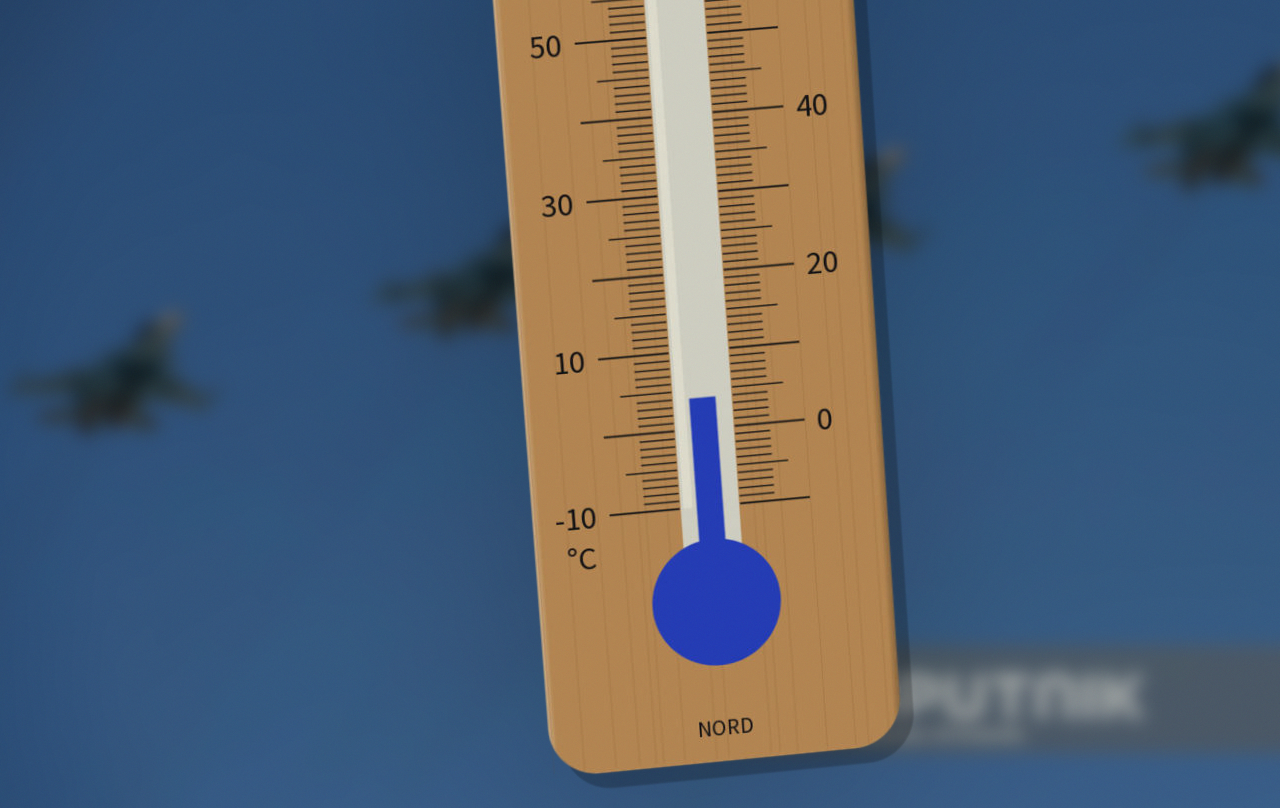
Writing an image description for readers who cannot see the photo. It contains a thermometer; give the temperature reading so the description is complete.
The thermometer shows 4 °C
